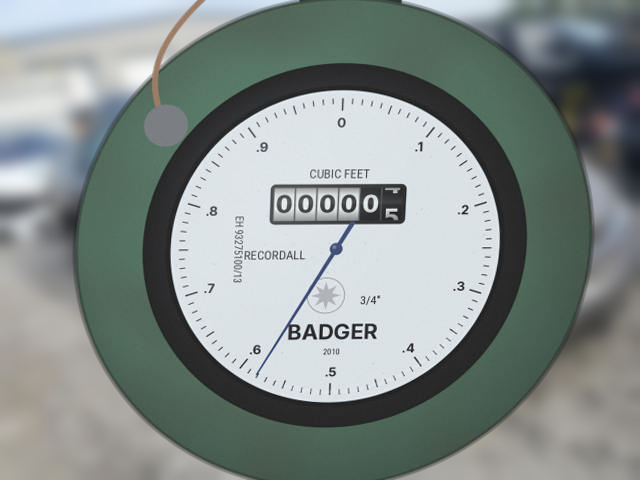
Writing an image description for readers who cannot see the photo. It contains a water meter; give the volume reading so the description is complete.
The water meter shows 4.58 ft³
